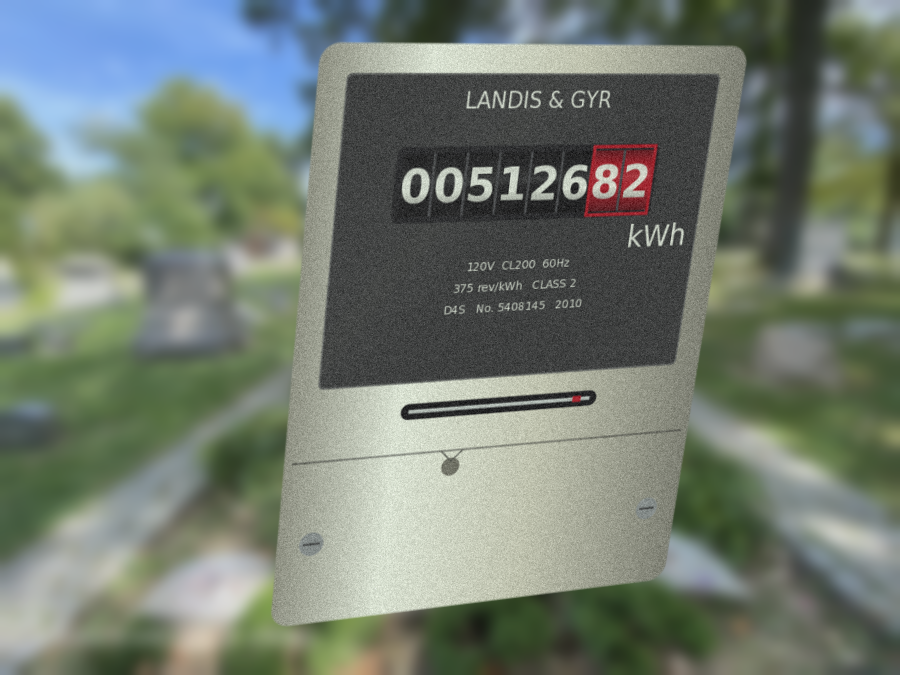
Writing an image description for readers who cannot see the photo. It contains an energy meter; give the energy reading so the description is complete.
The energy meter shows 5126.82 kWh
